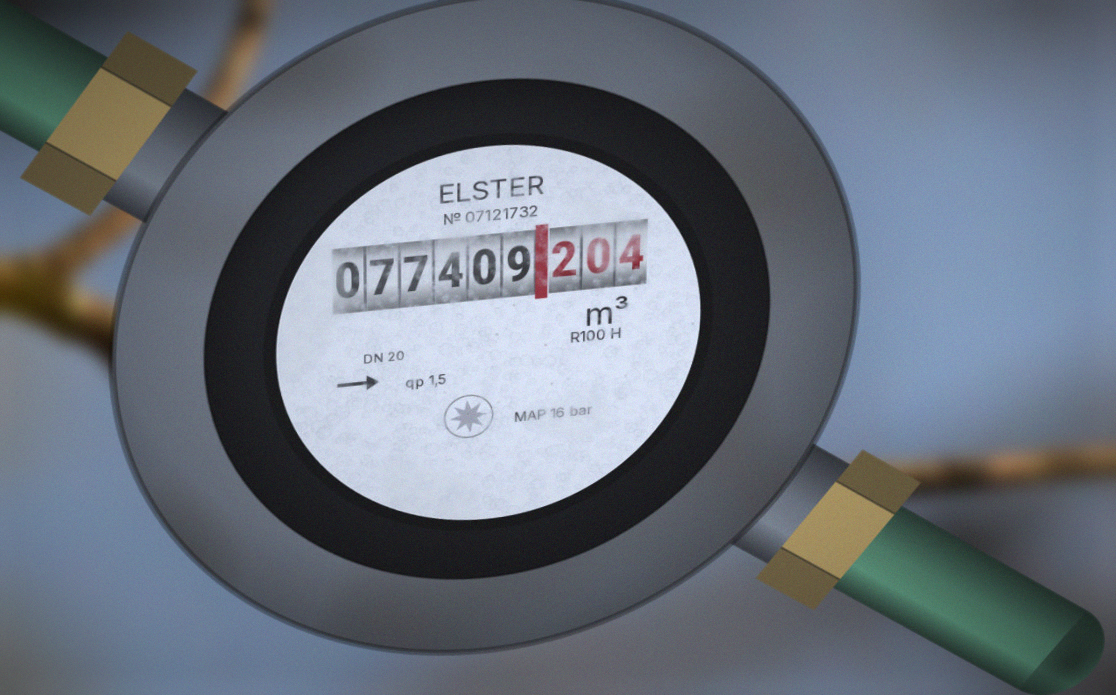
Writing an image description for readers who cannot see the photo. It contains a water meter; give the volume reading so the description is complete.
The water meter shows 77409.204 m³
